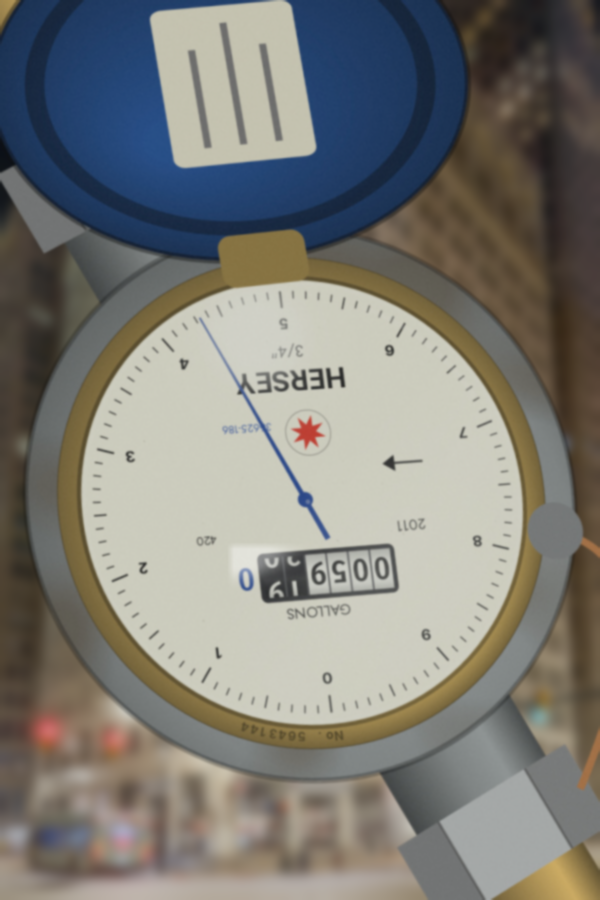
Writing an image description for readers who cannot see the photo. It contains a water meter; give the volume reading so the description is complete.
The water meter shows 59194.3 gal
